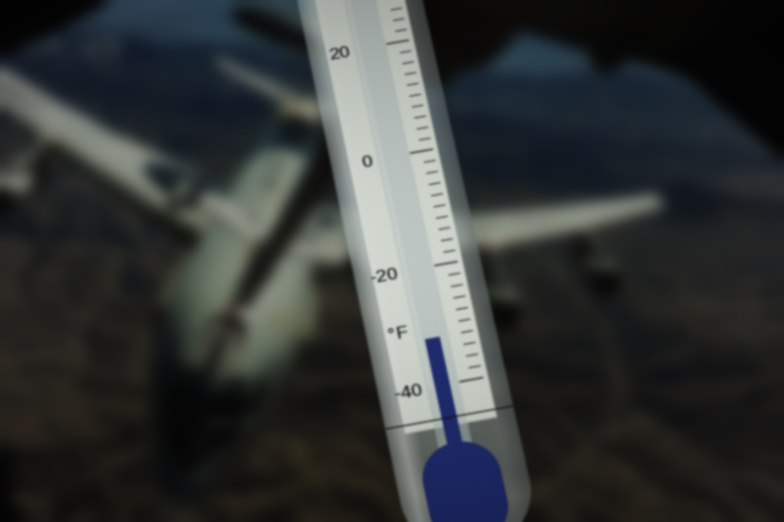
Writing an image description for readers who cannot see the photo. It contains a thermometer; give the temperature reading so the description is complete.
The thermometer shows -32 °F
